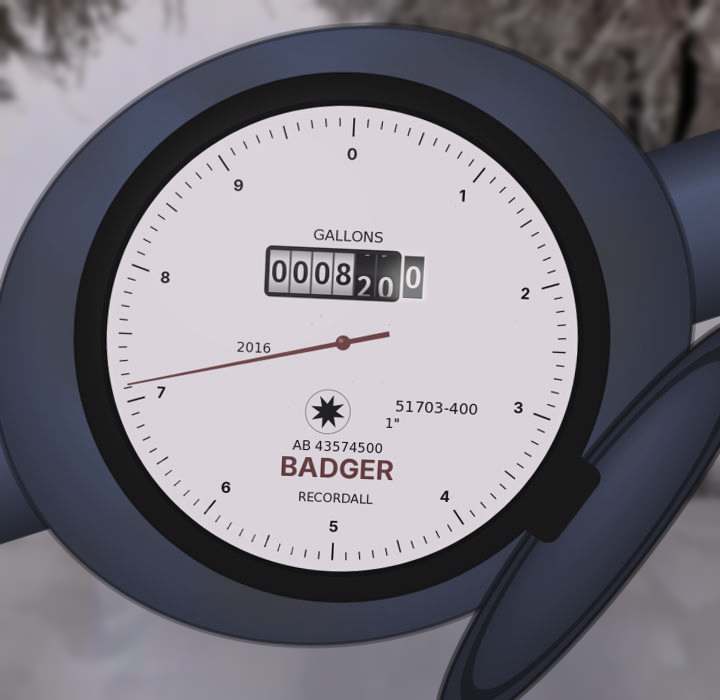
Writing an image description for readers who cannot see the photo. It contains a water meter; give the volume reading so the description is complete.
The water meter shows 8197.1 gal
